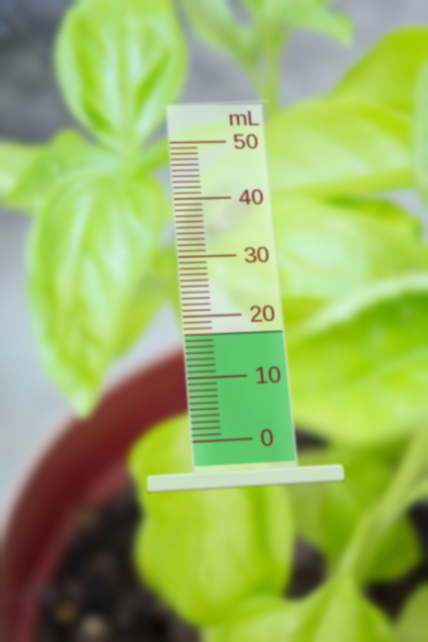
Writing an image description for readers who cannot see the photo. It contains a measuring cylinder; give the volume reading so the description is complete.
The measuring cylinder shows 17 mL
